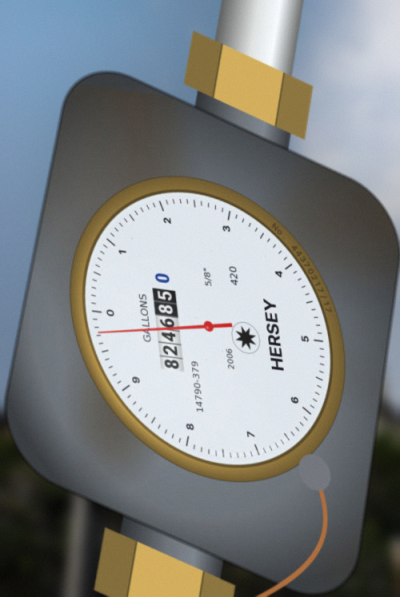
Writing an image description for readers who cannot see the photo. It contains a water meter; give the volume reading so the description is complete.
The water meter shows 8246849.7 gal
